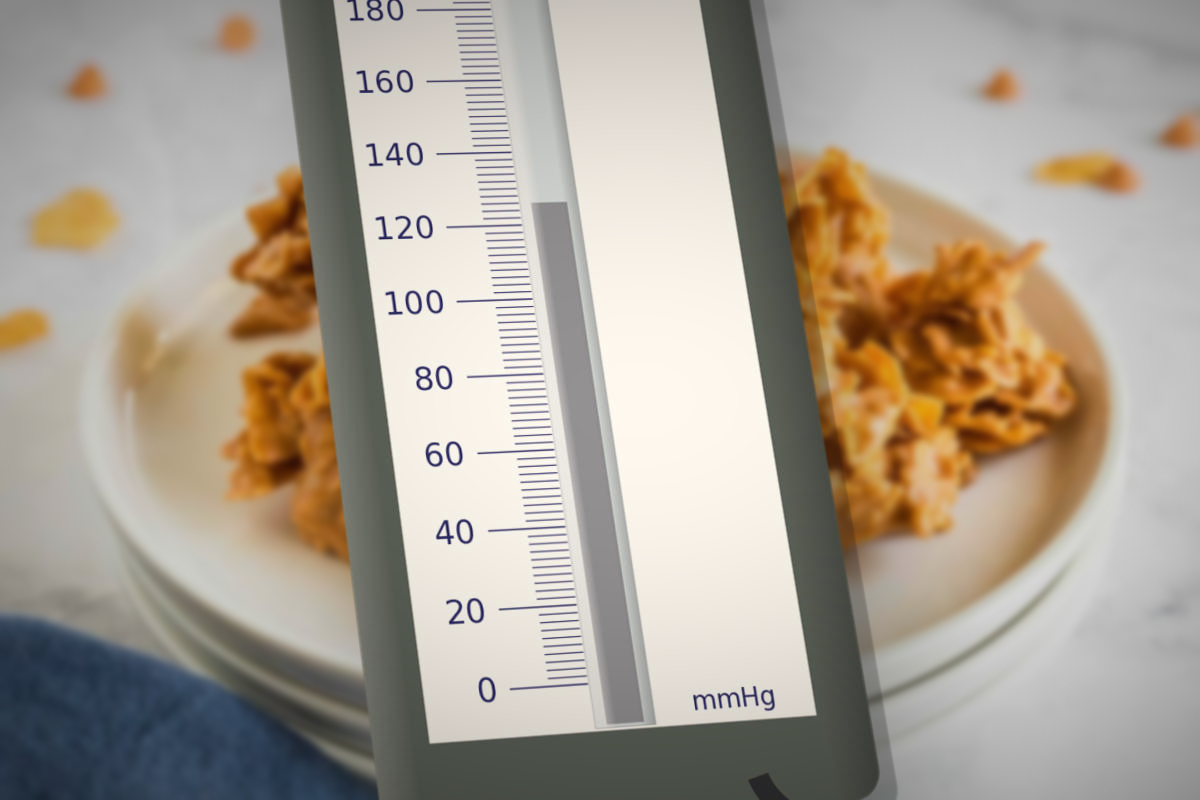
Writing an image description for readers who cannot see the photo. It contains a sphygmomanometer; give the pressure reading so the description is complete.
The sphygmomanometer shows 126 mmHg
